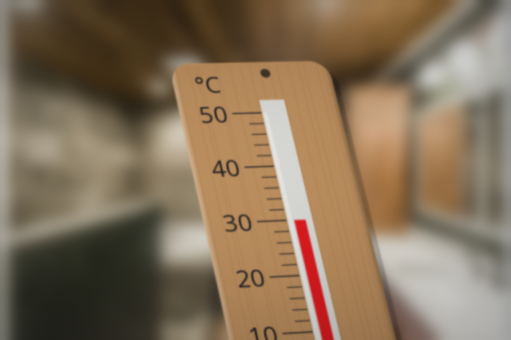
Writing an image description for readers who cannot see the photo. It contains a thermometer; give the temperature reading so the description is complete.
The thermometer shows 30 °C
